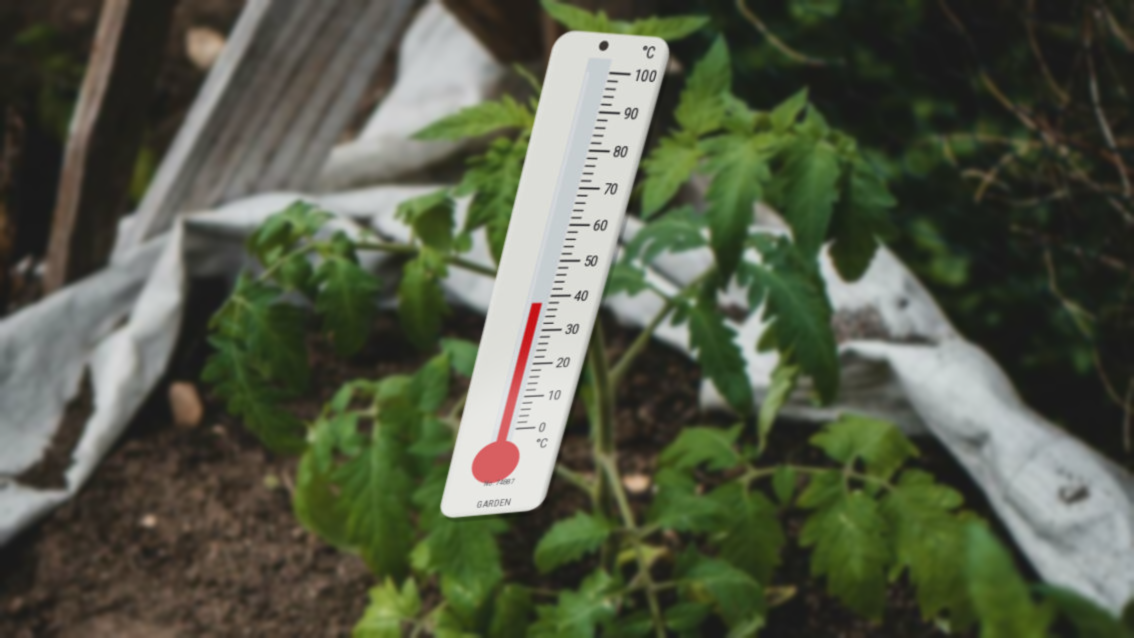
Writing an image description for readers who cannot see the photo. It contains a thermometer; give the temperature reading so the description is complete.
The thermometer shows 38 °C
